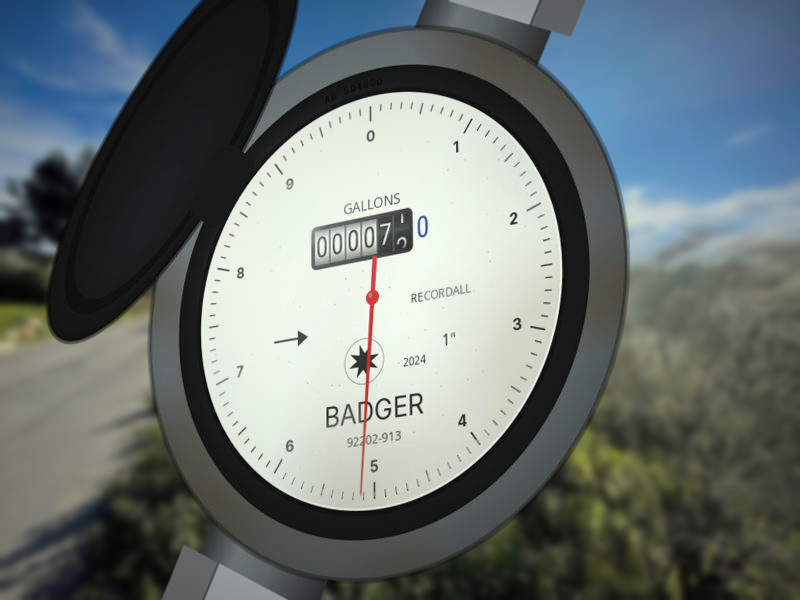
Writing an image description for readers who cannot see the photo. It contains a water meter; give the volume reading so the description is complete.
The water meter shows 715.1 gal
